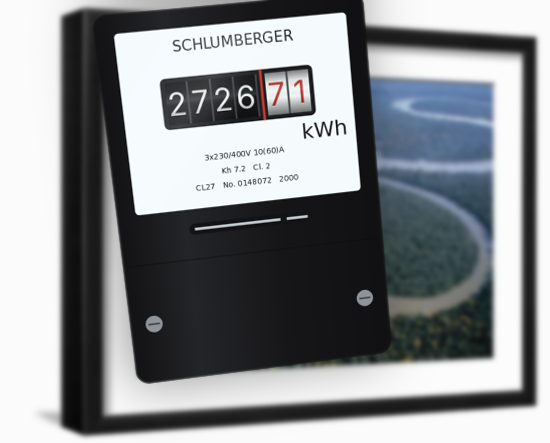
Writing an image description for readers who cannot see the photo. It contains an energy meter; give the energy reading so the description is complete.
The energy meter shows 2726.71 kWh
